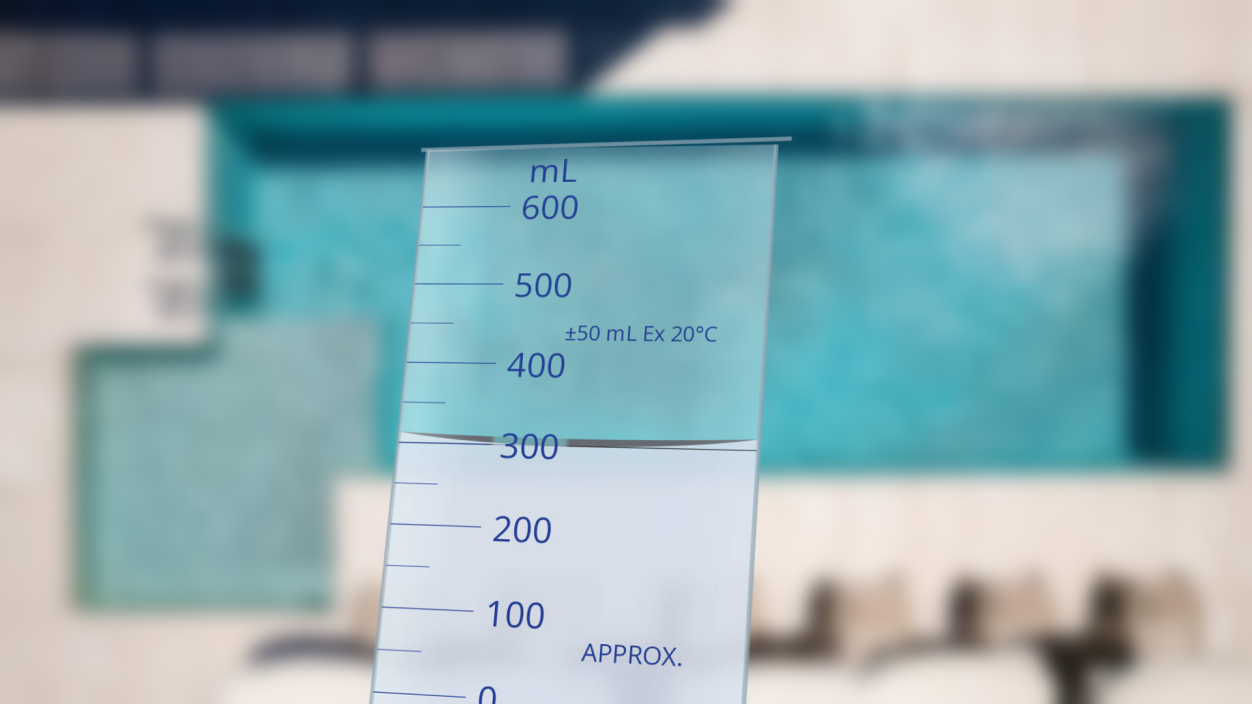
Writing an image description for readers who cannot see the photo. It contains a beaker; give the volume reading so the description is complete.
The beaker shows 300 mL
